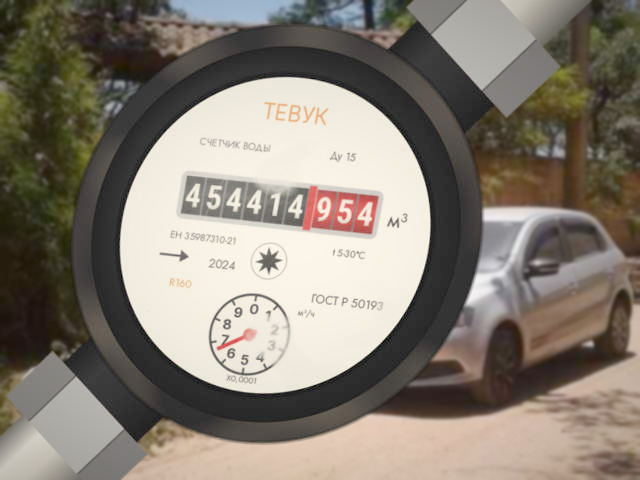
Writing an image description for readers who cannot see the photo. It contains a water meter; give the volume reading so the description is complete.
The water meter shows 454414.9546 m³
